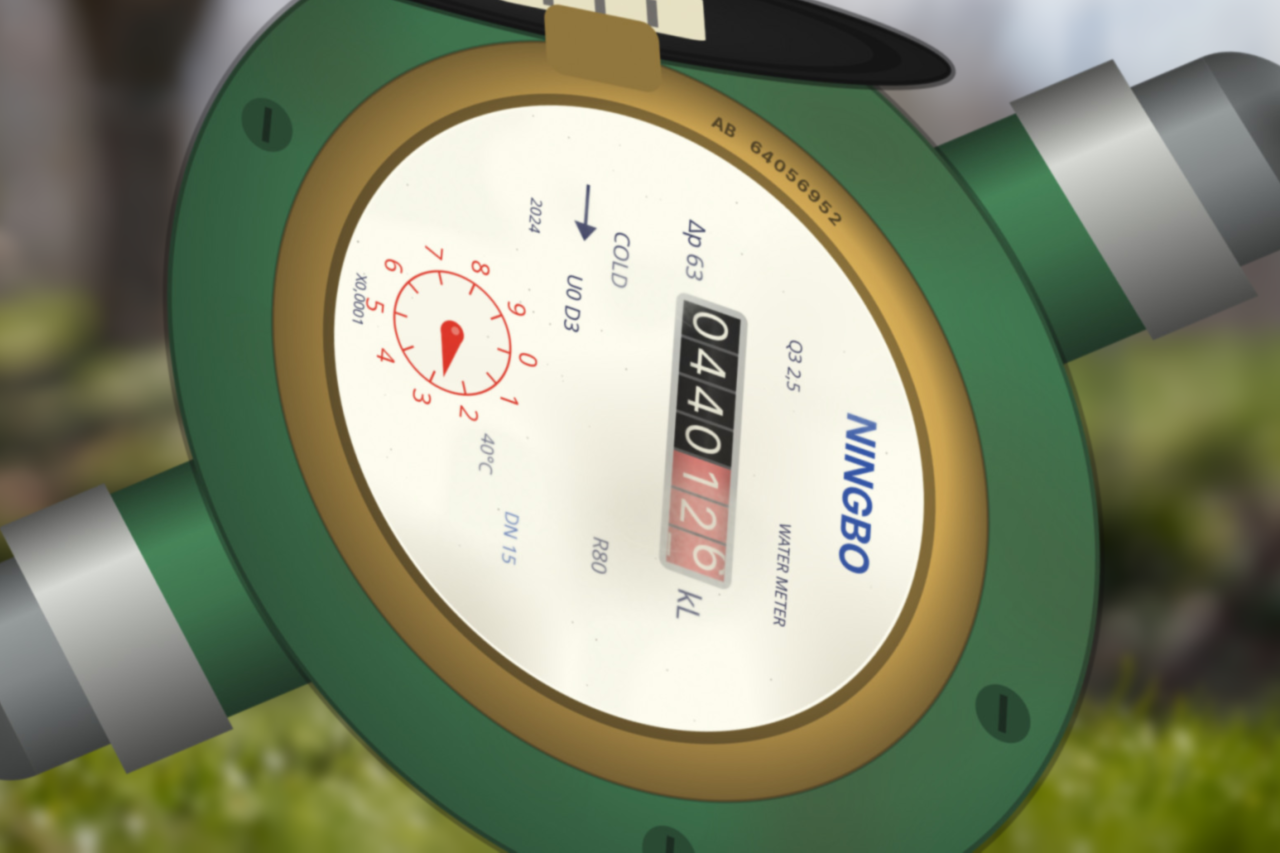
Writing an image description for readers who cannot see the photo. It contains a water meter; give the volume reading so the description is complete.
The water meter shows 440.1262 kL
